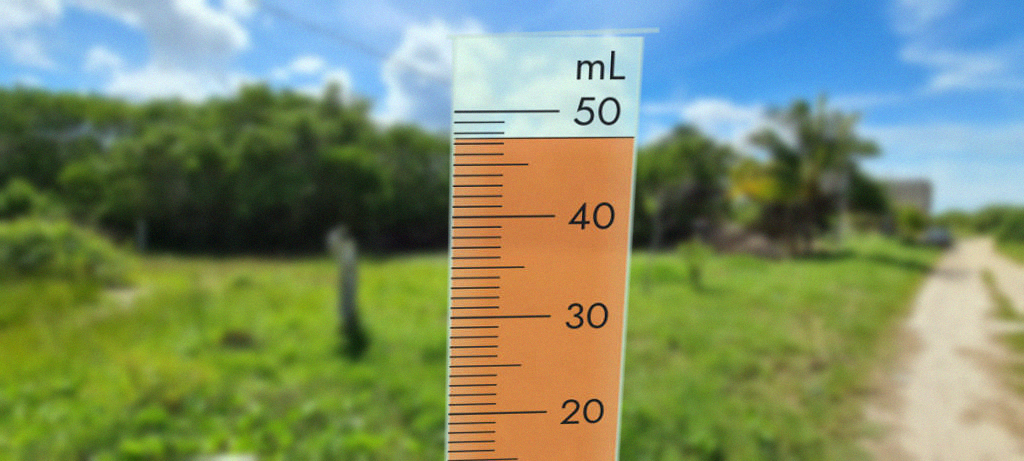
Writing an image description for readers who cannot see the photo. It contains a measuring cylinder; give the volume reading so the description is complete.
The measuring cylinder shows 47.5 mL
